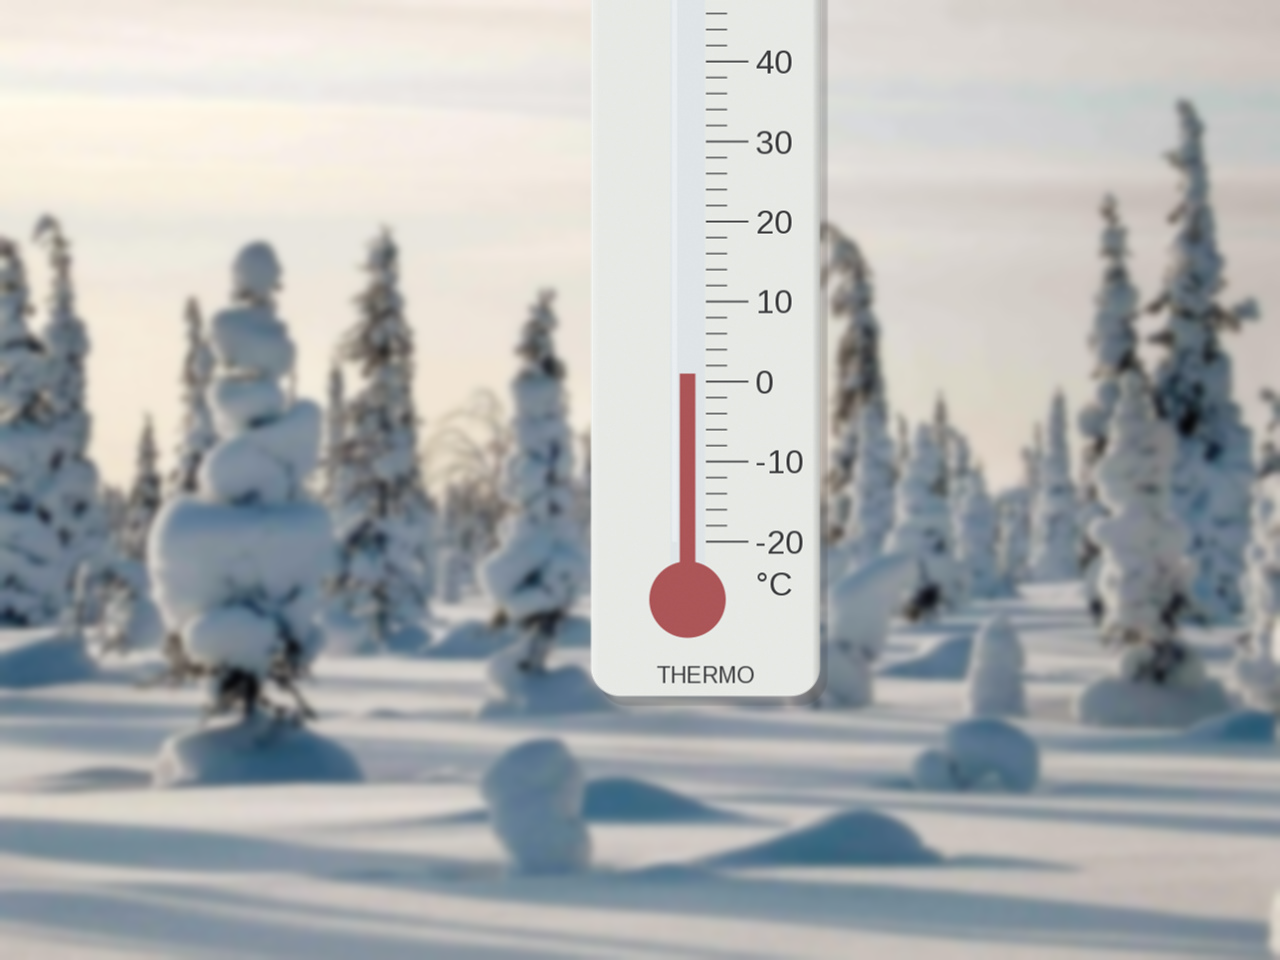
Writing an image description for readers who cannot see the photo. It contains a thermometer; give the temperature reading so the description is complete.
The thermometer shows 1 °C
